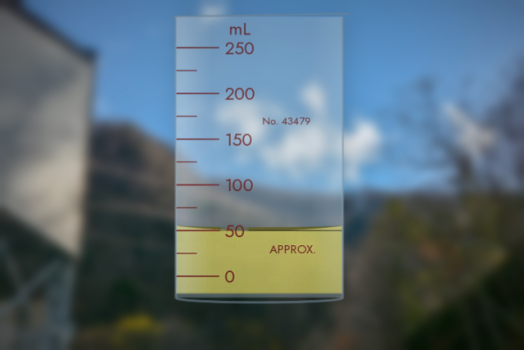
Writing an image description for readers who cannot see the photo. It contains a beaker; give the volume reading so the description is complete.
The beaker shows 50 mL
